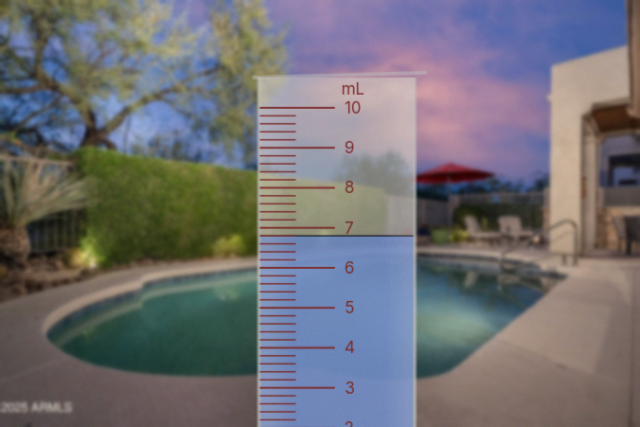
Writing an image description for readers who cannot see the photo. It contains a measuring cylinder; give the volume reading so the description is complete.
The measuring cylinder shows 6.8 mL
